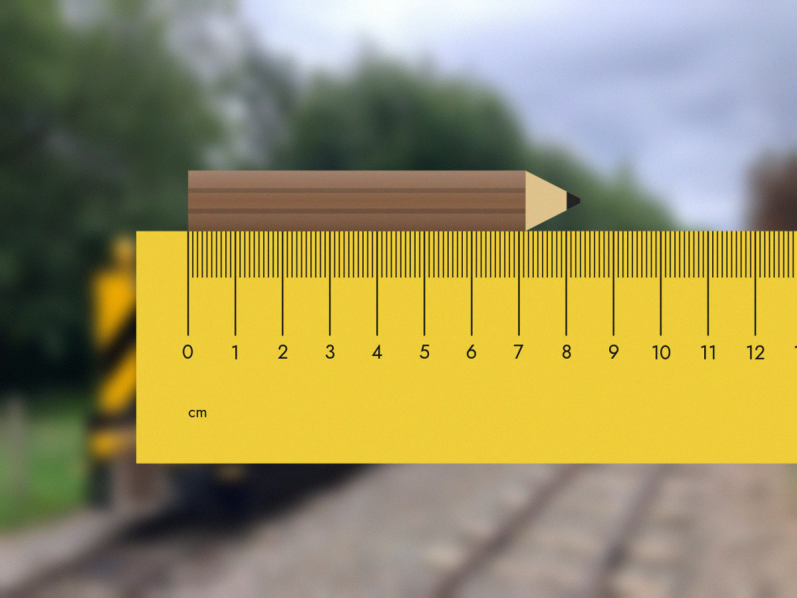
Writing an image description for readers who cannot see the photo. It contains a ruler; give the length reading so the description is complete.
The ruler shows 8.3 cm
